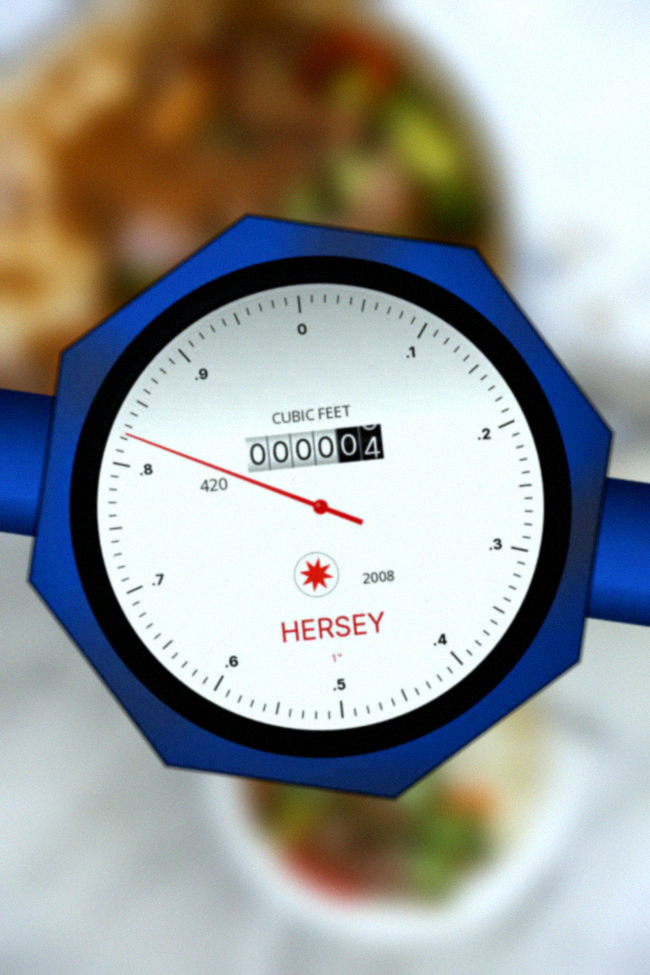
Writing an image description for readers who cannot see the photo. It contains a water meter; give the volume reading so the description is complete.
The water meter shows 3.82 ft³
